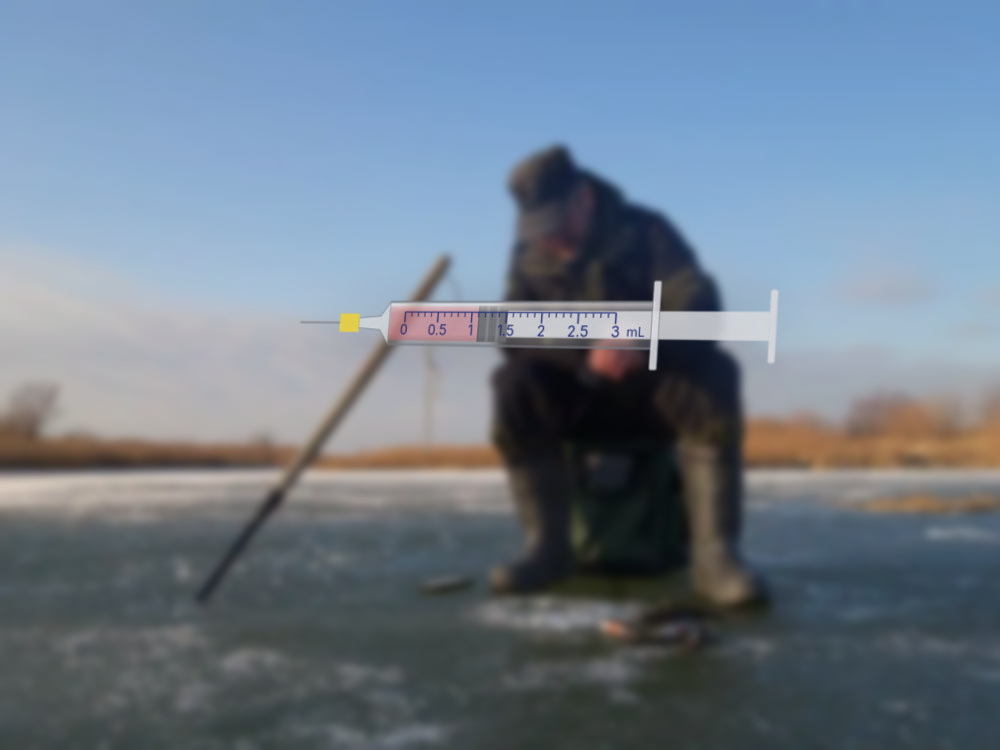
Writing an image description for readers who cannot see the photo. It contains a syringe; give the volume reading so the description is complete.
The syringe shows 1.1 mL
